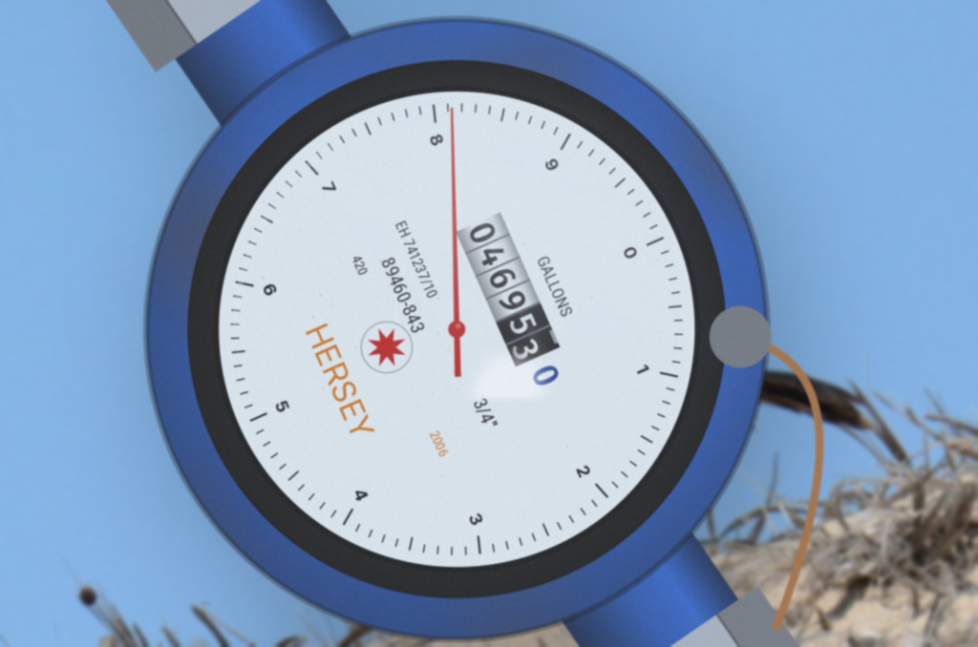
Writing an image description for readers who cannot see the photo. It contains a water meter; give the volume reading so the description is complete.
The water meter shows 469528.1 gal
